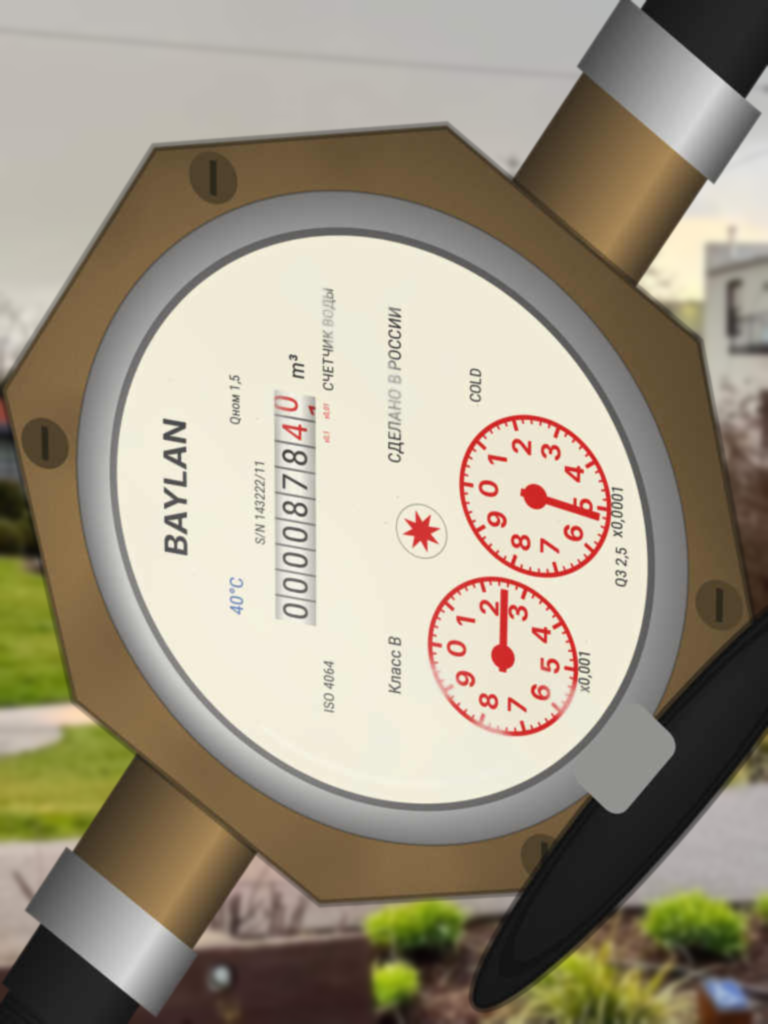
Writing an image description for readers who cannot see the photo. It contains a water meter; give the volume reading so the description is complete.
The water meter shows 878.4025 m³
